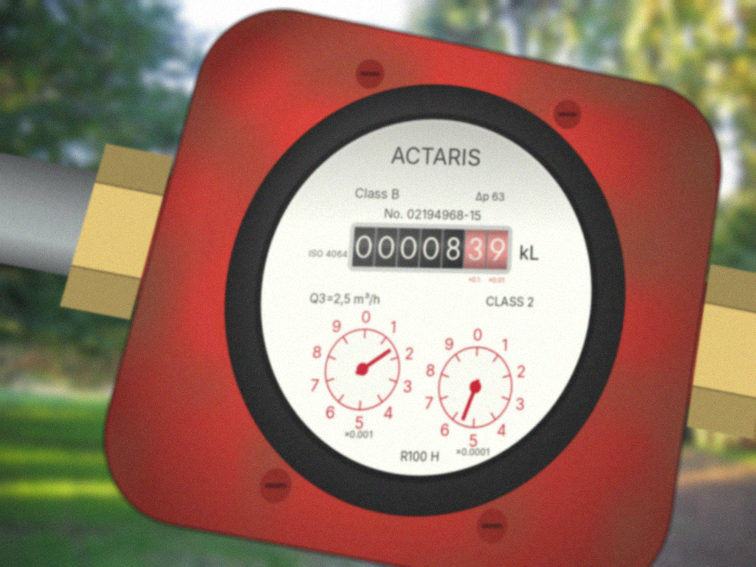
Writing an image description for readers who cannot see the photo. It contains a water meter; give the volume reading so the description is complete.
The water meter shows 8.3915 kL
